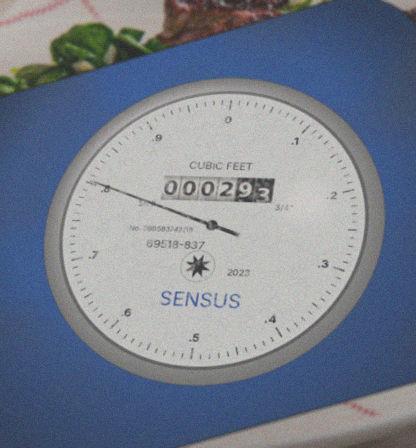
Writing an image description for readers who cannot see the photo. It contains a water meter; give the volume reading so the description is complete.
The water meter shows 292.80 ft³
